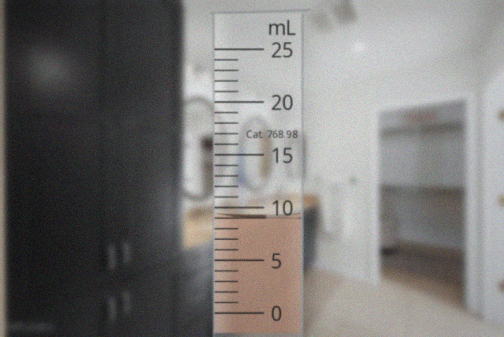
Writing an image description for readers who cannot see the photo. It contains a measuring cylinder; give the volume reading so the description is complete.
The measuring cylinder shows 9 mL
